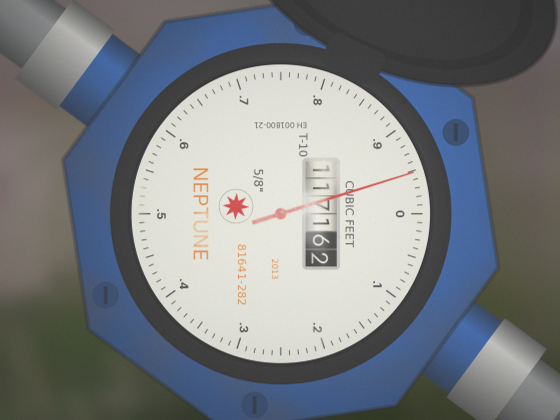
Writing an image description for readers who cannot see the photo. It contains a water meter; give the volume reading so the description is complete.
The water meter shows 117161.95 ft³
